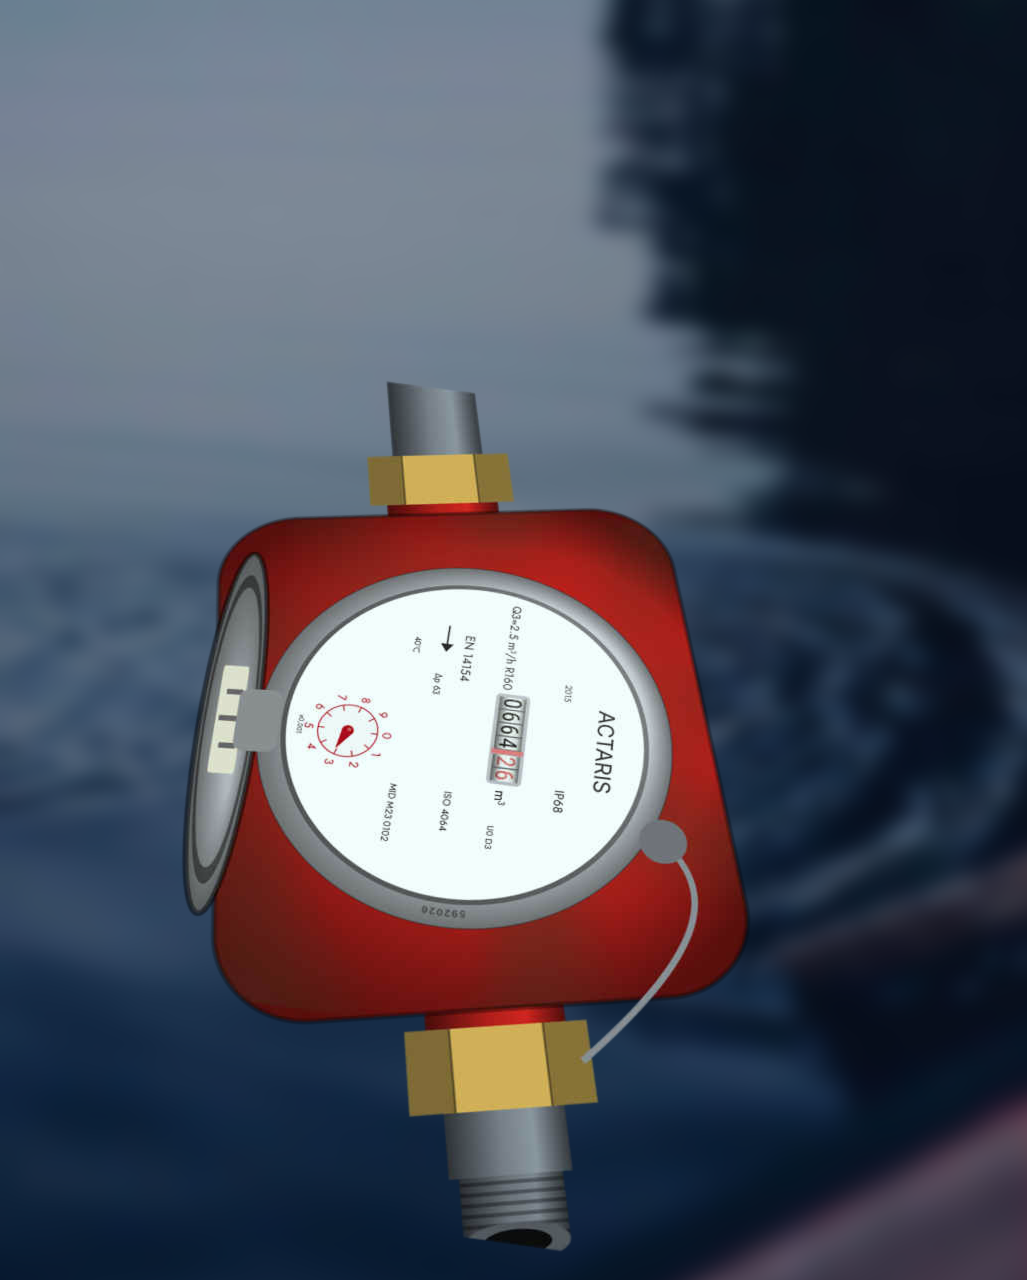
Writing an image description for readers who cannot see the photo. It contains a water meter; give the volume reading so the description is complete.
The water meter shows 664.263 m³
